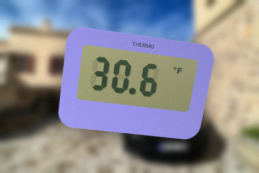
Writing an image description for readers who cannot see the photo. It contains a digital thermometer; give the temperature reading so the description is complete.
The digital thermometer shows 30.6 °F
